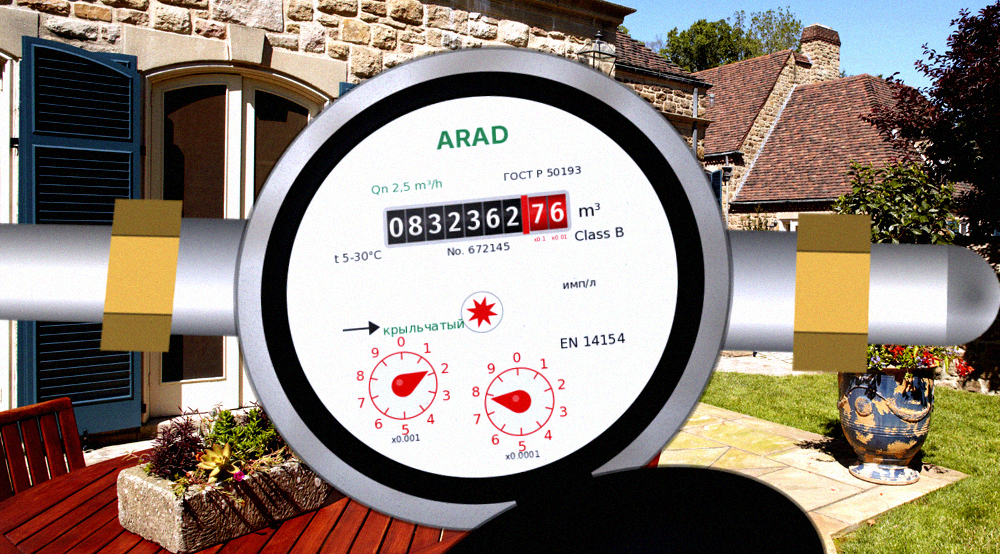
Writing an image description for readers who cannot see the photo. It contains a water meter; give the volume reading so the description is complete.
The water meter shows 832362.7617 m³
